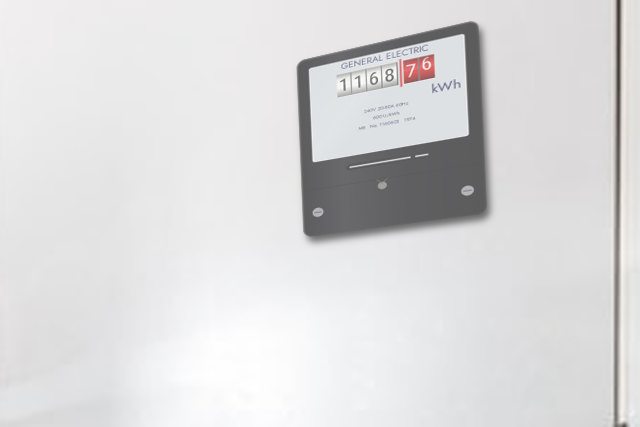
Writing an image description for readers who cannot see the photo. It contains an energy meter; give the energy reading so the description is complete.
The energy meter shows 1168.76 kWh
